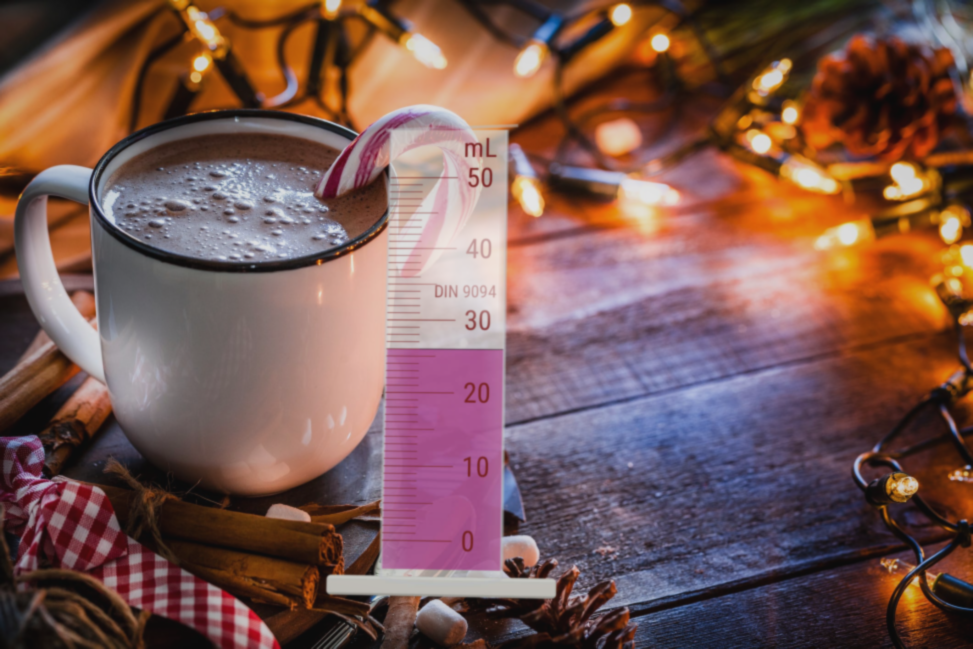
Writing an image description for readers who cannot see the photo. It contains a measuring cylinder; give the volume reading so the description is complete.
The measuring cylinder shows 26 mL
